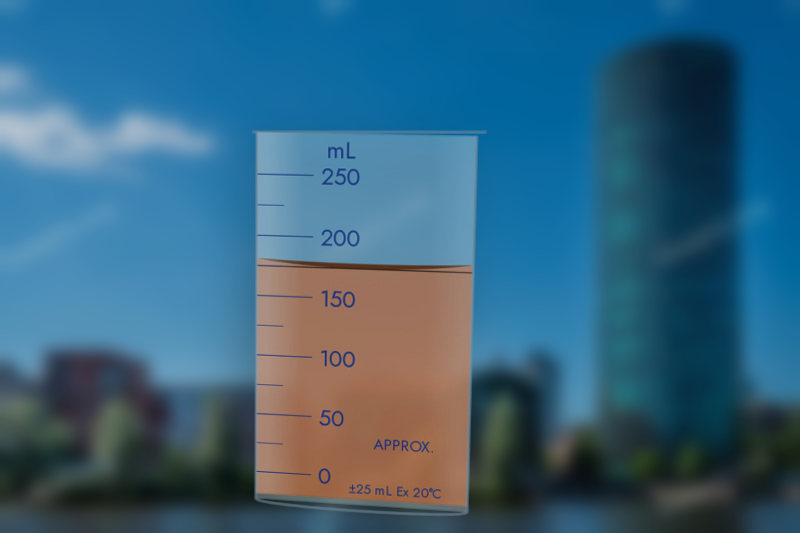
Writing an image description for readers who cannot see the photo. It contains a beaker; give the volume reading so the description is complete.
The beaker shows 175 mL
